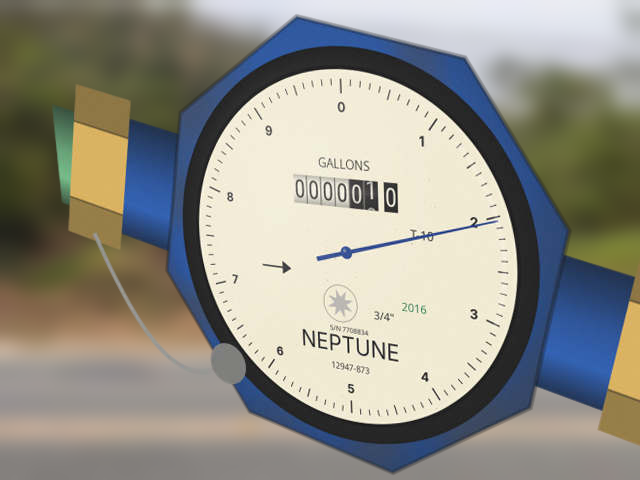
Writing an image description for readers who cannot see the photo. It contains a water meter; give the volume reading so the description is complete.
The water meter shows 12.0 gal
